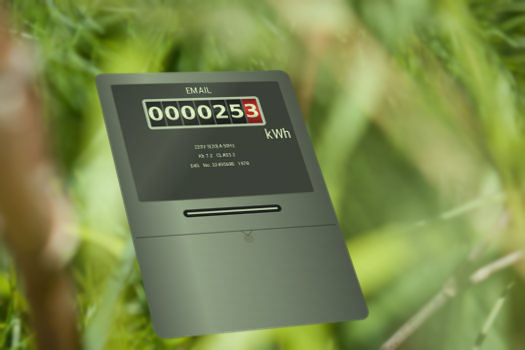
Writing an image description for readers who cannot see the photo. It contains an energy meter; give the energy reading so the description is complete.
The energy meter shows 25.3 kWh
